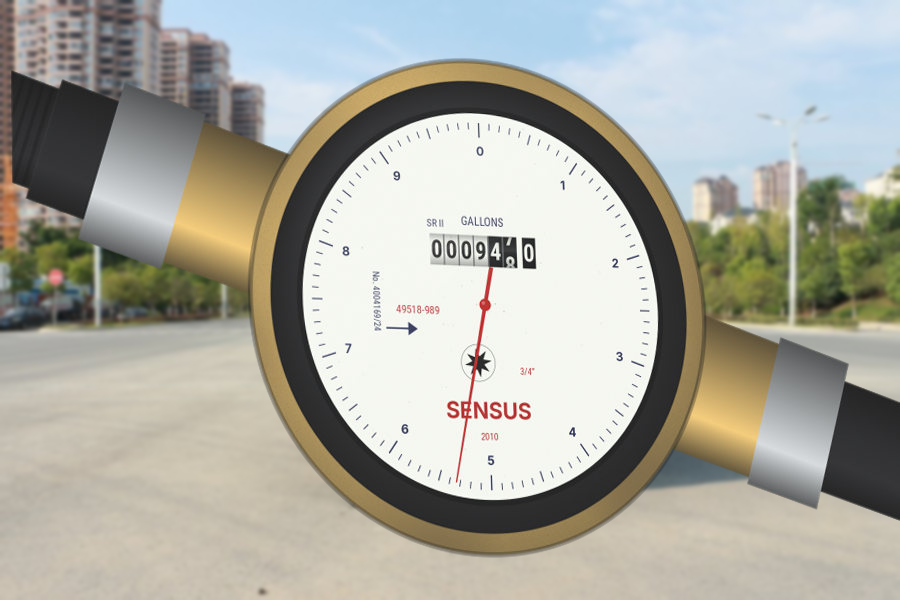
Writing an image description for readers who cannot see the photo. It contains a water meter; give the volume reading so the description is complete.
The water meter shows 9475.3 gal
